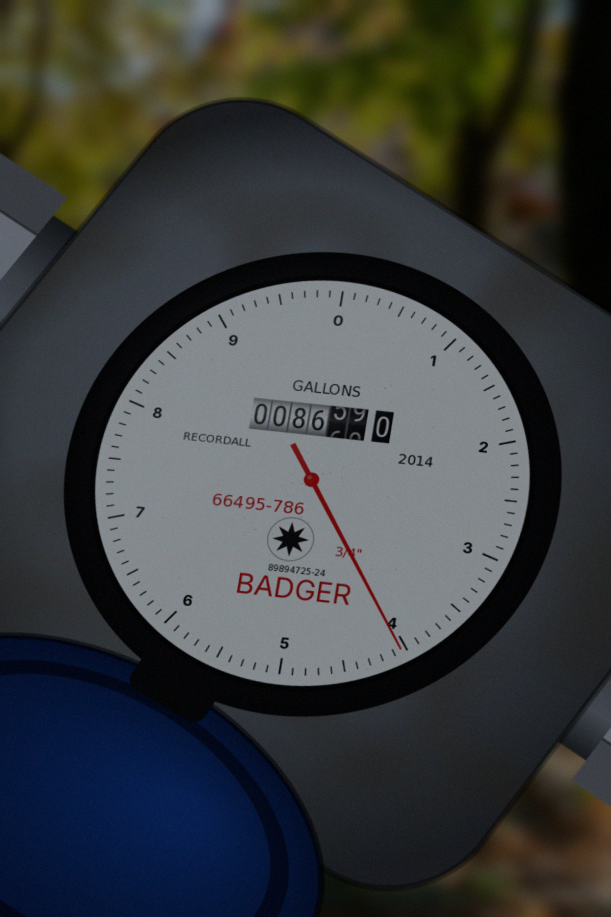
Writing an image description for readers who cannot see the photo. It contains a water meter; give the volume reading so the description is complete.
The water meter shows 86594.0 gal
